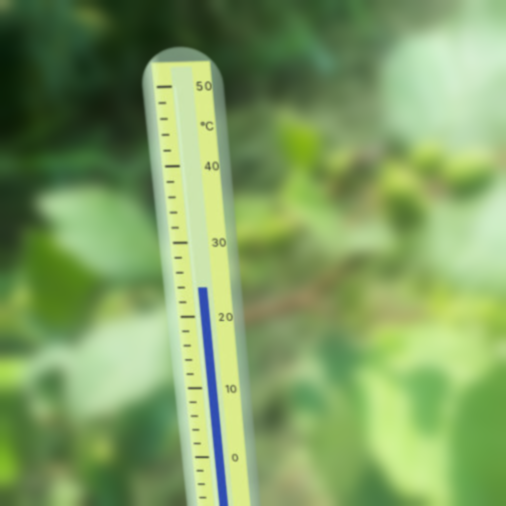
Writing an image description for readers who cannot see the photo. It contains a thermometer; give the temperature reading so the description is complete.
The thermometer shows 24 °C
